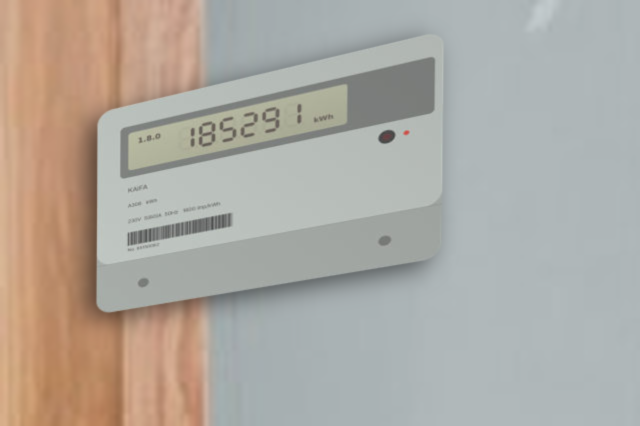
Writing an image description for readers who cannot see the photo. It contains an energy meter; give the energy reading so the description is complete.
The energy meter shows 185291 kWh
